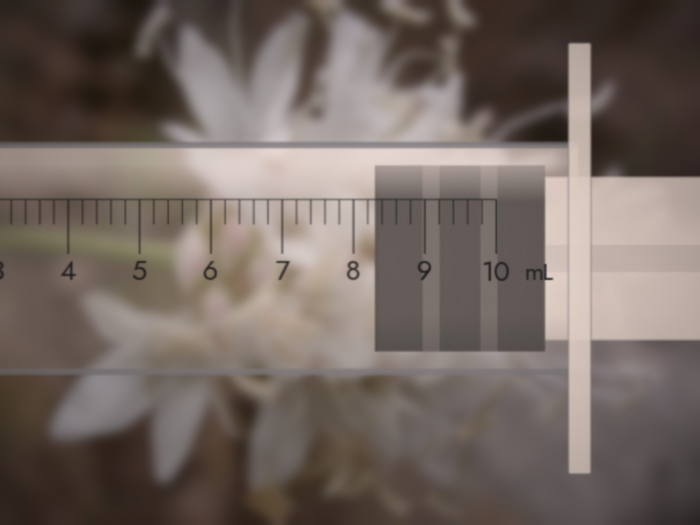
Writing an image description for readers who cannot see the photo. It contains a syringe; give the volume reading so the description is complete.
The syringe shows 8.3 mL
